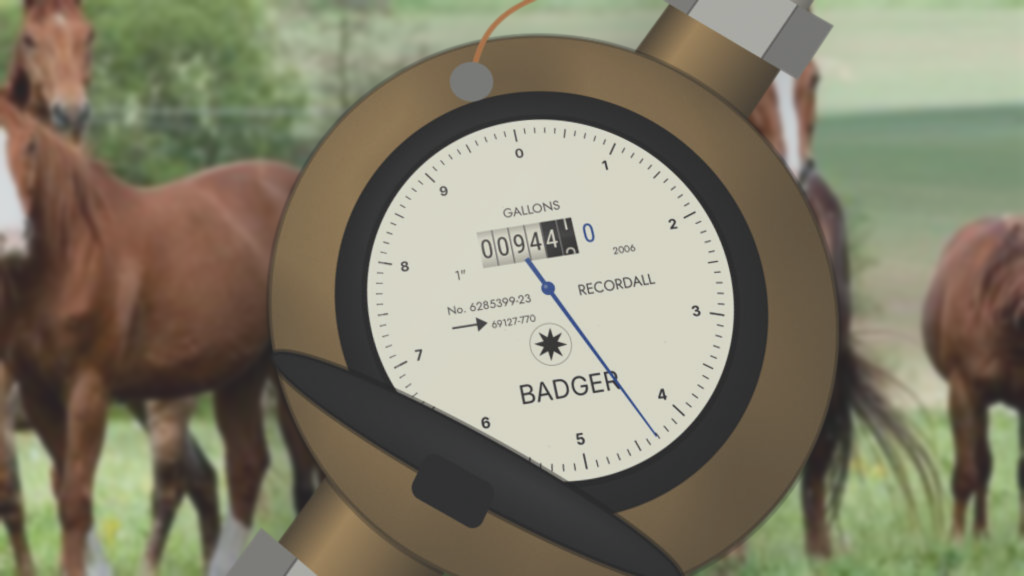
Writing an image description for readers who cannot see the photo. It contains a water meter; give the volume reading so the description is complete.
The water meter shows 94414.3 gal
